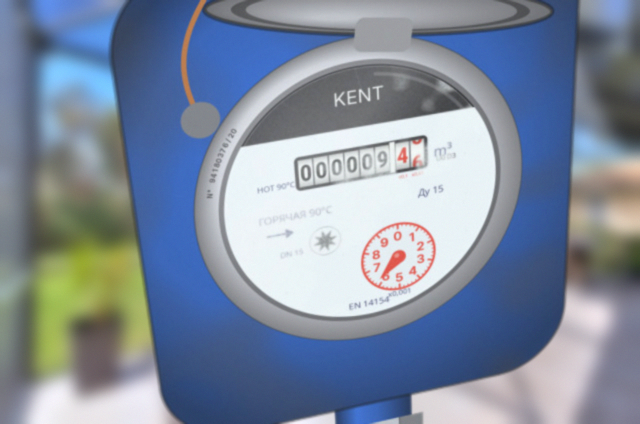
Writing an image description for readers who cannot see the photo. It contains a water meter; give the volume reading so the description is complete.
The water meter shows 9.456 m³
